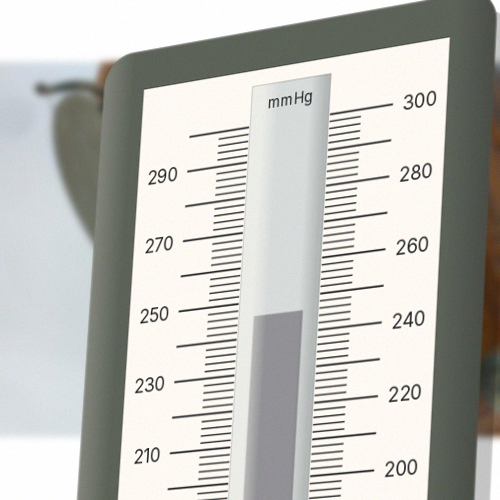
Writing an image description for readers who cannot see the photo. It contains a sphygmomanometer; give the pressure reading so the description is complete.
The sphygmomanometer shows 246 mmHg
